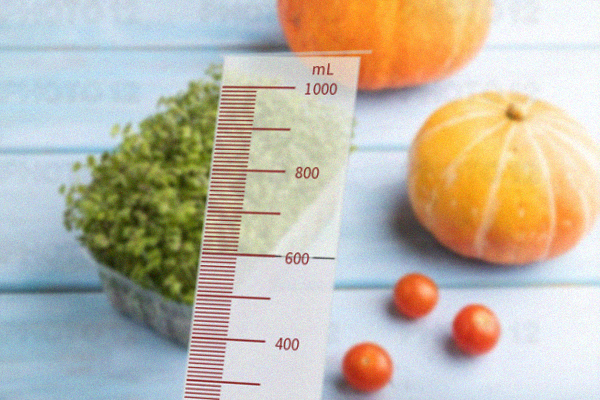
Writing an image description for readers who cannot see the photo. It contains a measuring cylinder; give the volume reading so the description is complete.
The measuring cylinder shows 600 mL
